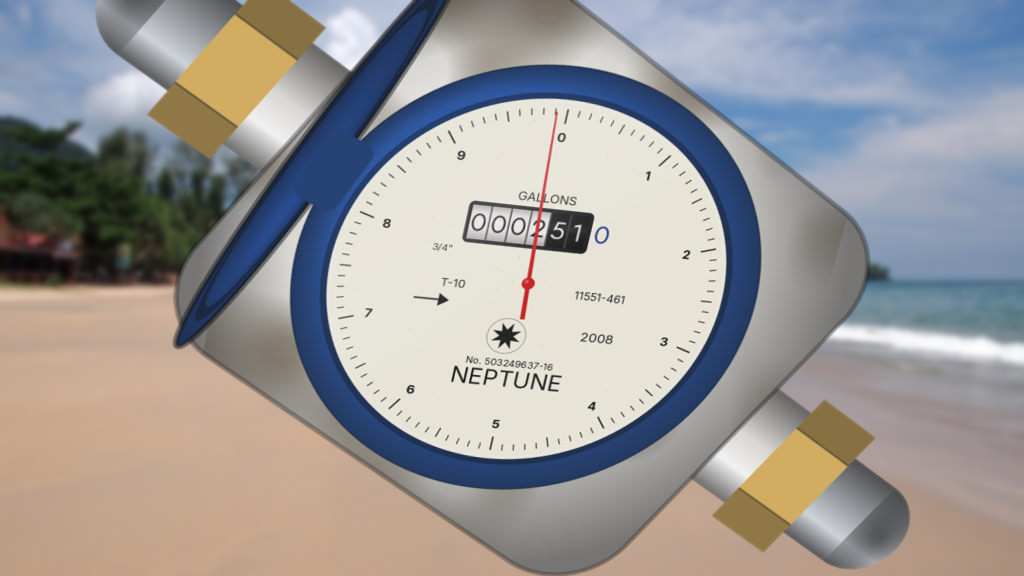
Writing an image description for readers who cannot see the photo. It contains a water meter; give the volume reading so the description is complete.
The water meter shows 2509.9 gal
